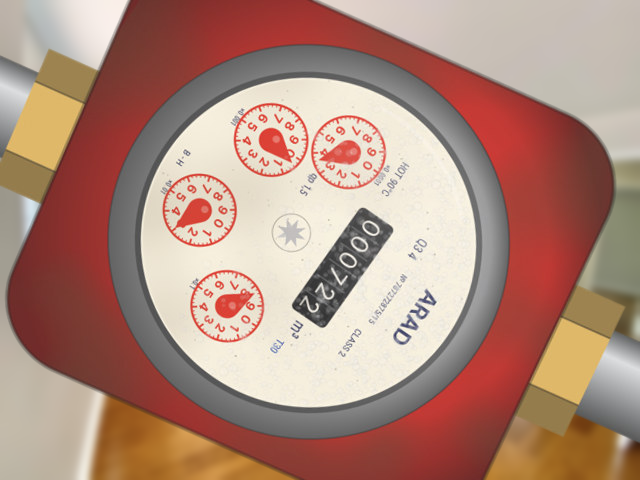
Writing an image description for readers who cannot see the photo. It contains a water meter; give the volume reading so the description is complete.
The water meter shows 721.8303 m³
